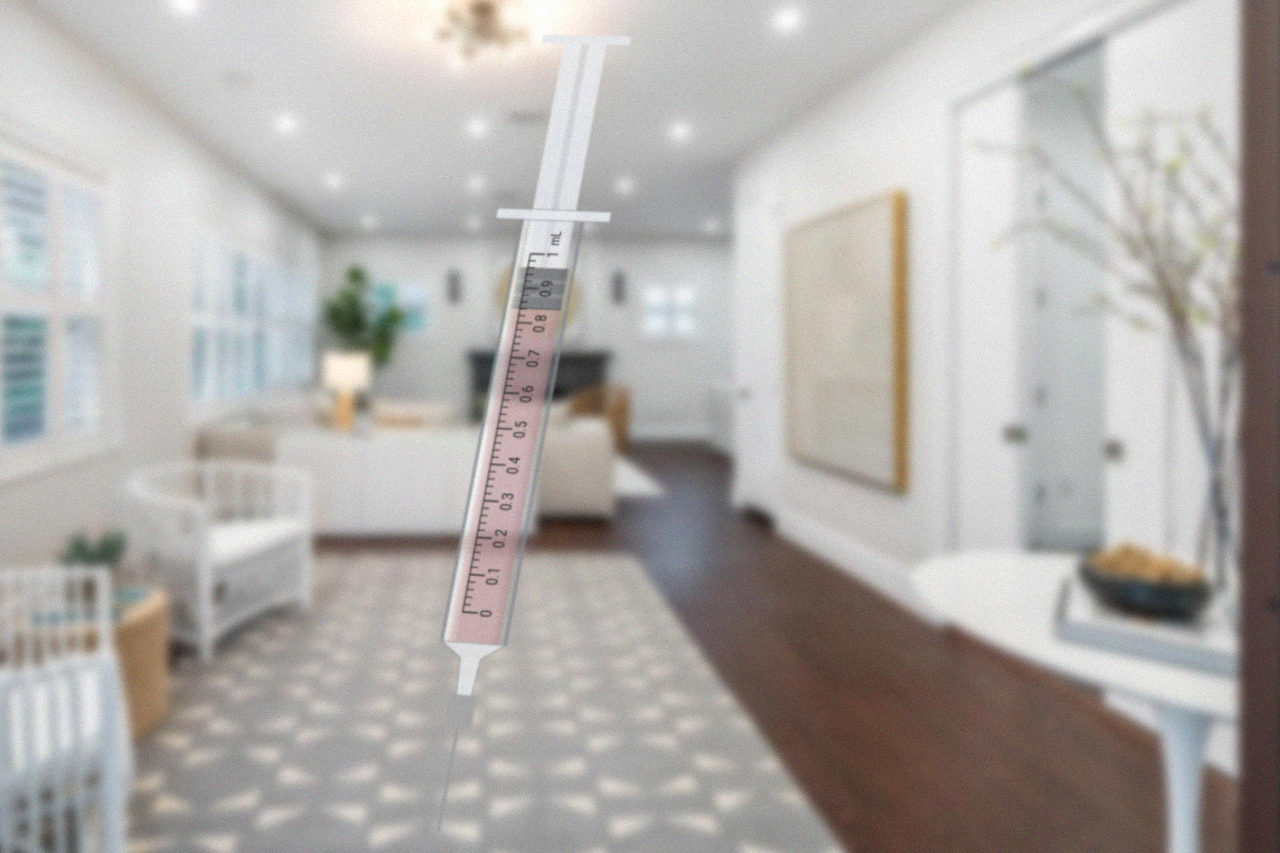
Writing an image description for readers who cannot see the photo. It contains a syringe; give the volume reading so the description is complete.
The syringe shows 0.84 mL
